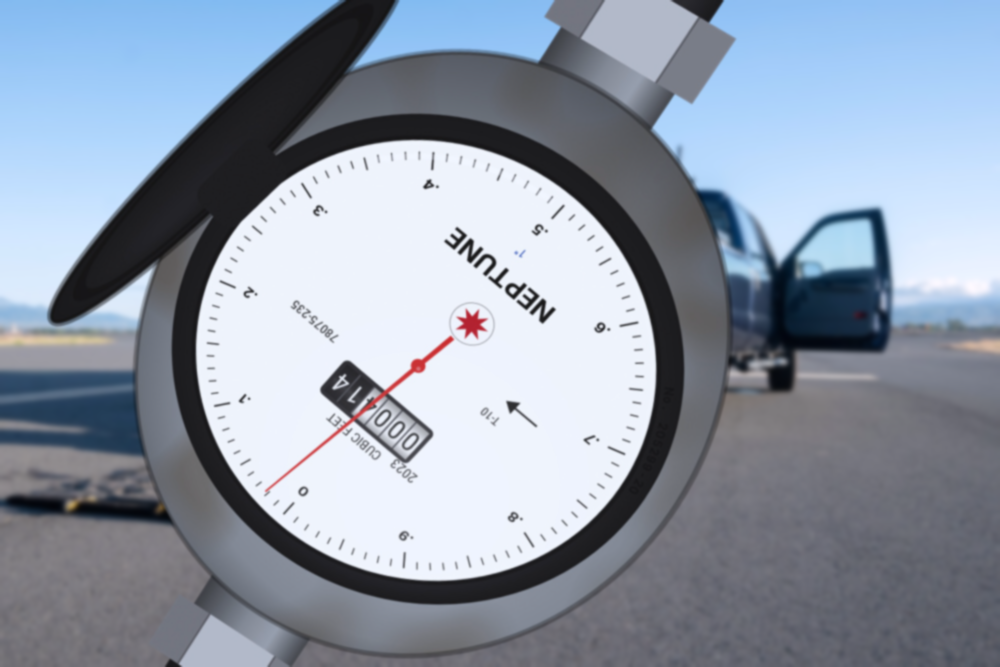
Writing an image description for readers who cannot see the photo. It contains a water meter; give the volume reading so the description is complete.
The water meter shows 414.02 ft³
